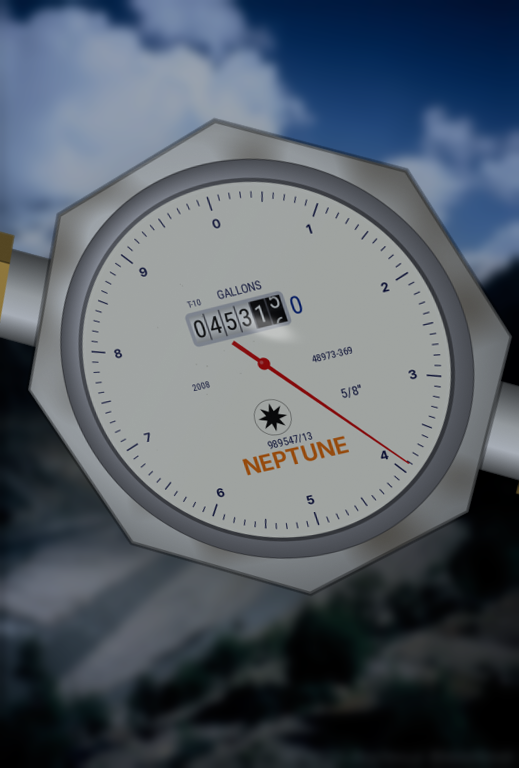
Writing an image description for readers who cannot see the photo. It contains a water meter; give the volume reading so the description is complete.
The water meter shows 453153.9 gal
